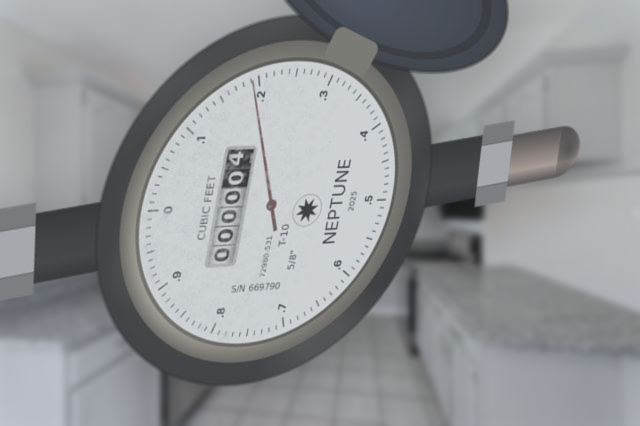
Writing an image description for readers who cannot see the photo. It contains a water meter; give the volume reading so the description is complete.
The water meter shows 4.19 ft³
